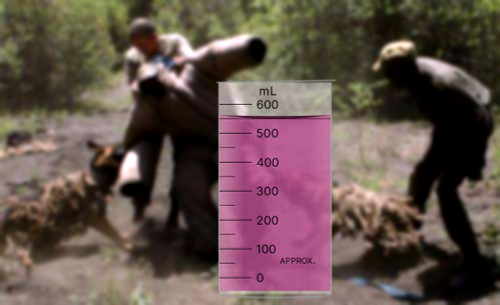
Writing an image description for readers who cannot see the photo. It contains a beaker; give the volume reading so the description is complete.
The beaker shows 550 mL
